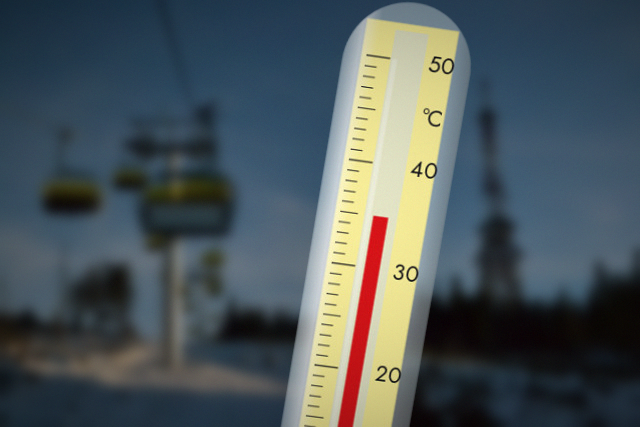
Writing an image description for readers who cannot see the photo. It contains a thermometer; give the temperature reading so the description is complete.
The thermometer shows 35 °C
